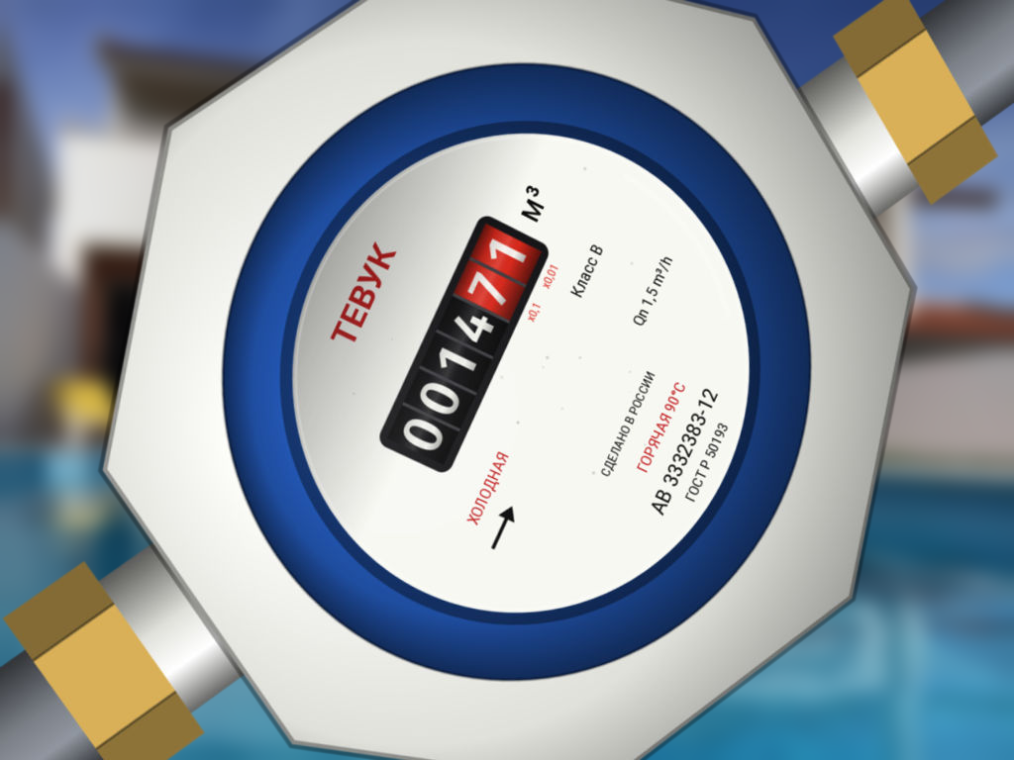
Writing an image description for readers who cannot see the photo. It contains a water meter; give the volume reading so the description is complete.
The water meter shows 14.71 m³
